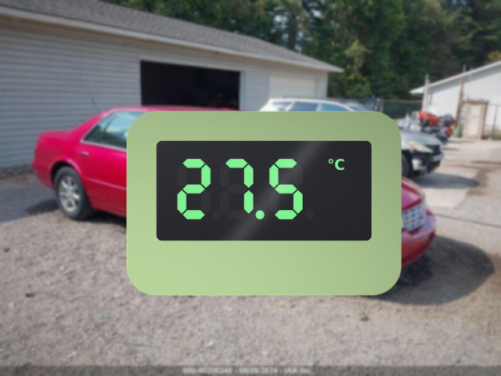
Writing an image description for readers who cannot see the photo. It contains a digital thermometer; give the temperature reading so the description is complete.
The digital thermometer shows 27.5 °C
